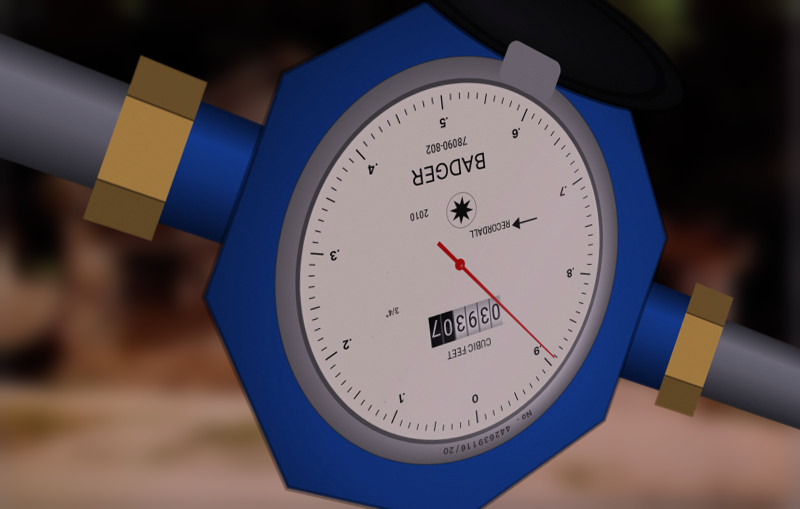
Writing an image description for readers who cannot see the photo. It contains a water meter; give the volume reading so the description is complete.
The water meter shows 39306.89 ft³
